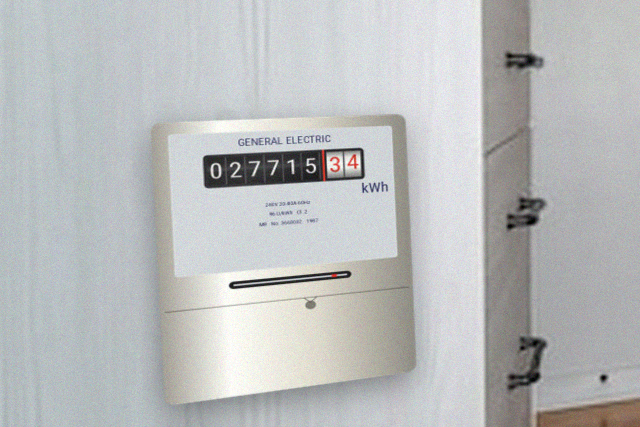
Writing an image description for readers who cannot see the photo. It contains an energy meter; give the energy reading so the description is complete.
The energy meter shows 27715.34 kWh
